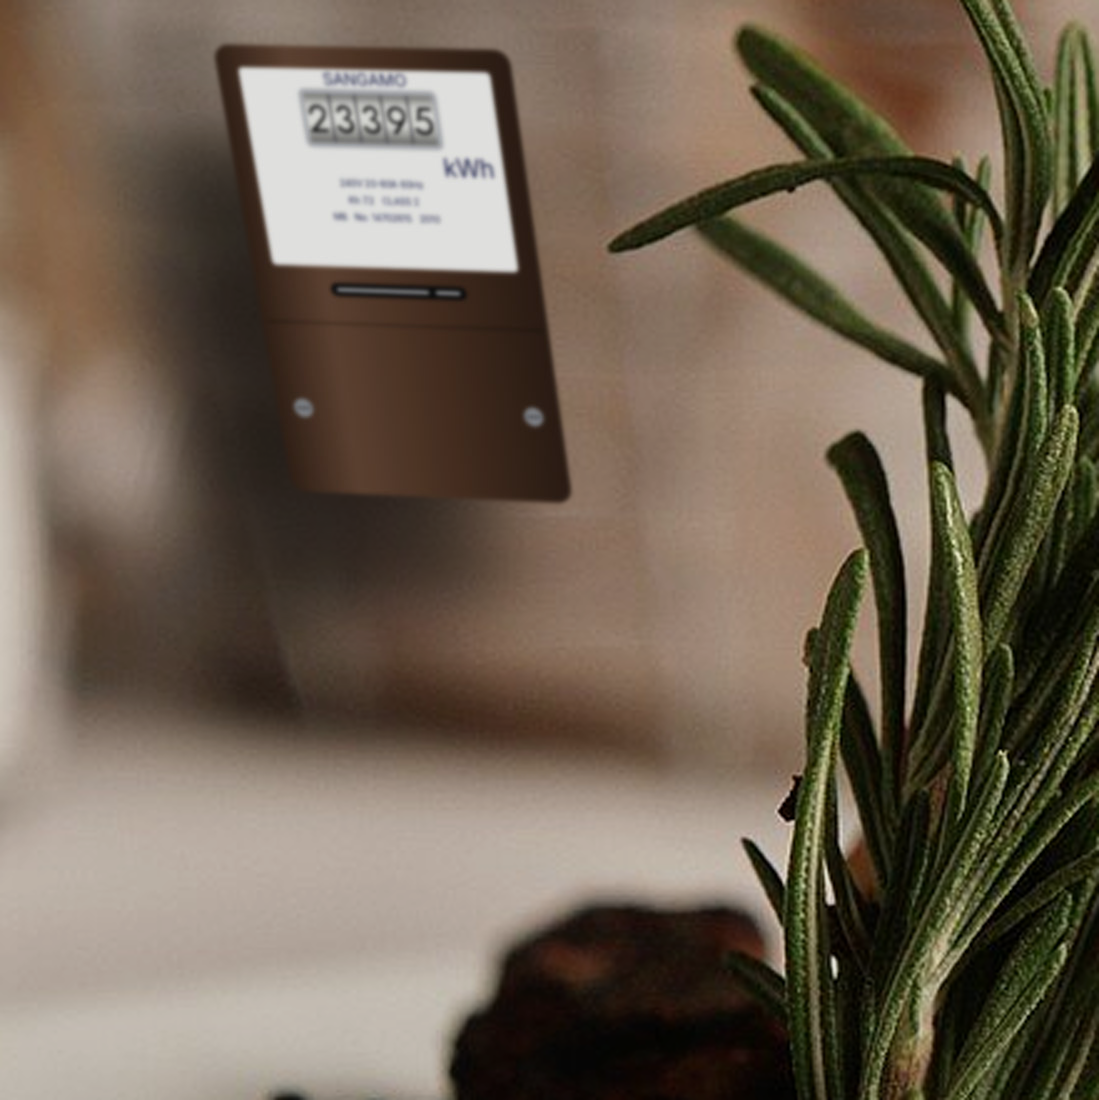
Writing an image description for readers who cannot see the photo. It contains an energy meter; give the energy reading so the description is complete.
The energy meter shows 23395 kWh
